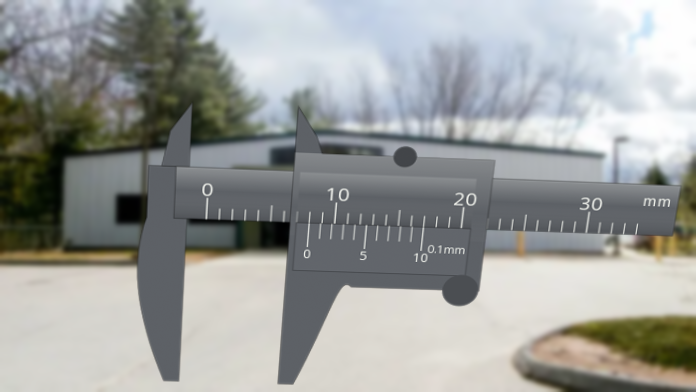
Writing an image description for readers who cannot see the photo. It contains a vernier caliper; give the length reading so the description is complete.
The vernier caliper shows 8.0 mm
